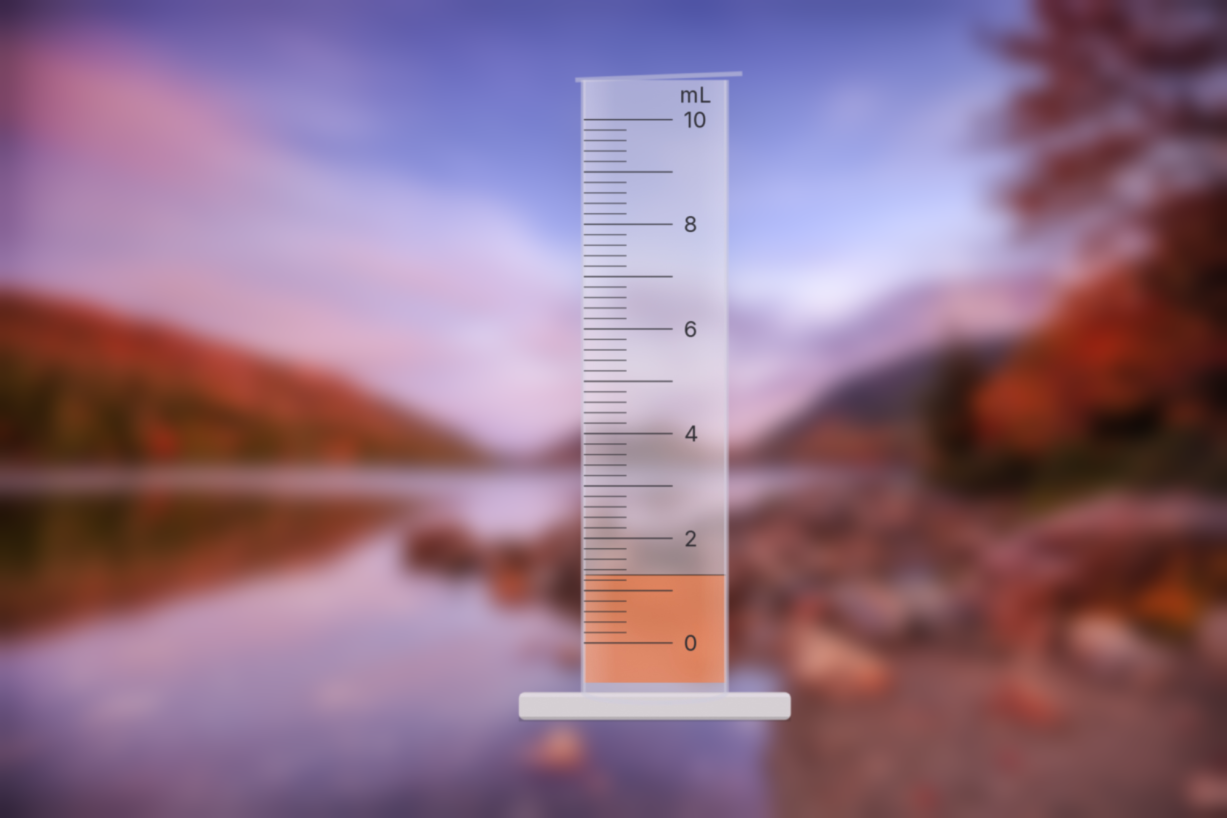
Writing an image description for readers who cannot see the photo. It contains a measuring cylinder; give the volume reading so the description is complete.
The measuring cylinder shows 1.3 mL
